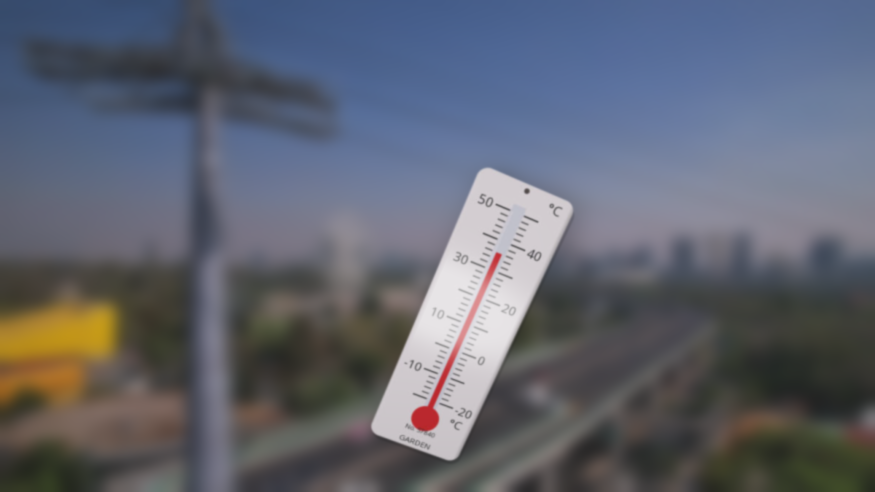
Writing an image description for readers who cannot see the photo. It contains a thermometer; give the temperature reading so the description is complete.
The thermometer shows 36 °C
